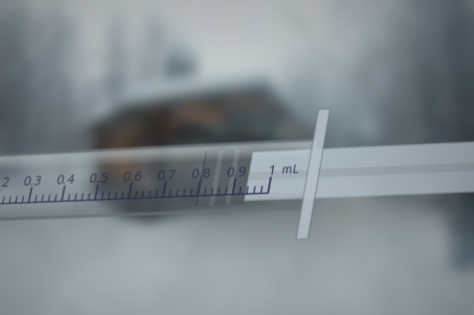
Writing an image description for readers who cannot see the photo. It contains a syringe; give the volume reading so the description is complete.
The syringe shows 0.8 mL
